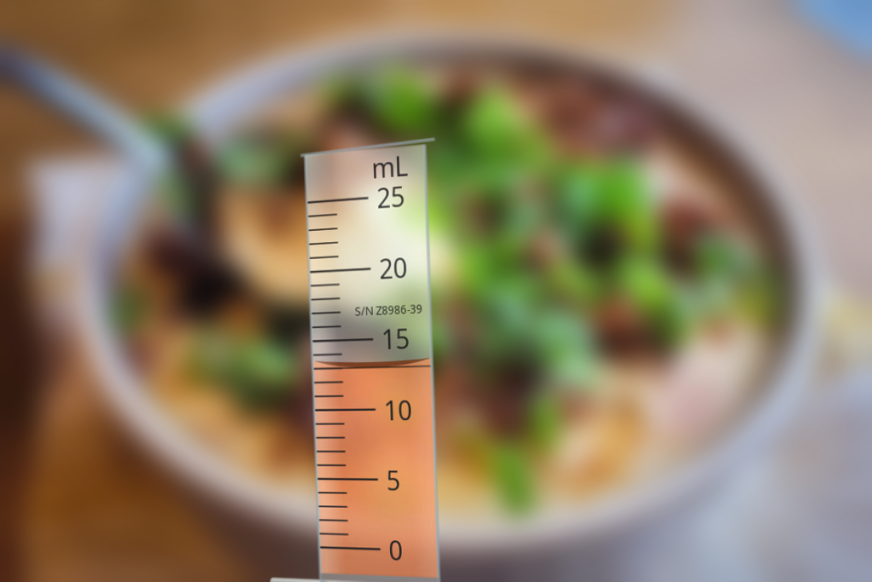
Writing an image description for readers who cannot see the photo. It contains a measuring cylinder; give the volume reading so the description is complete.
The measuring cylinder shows 13 mL
